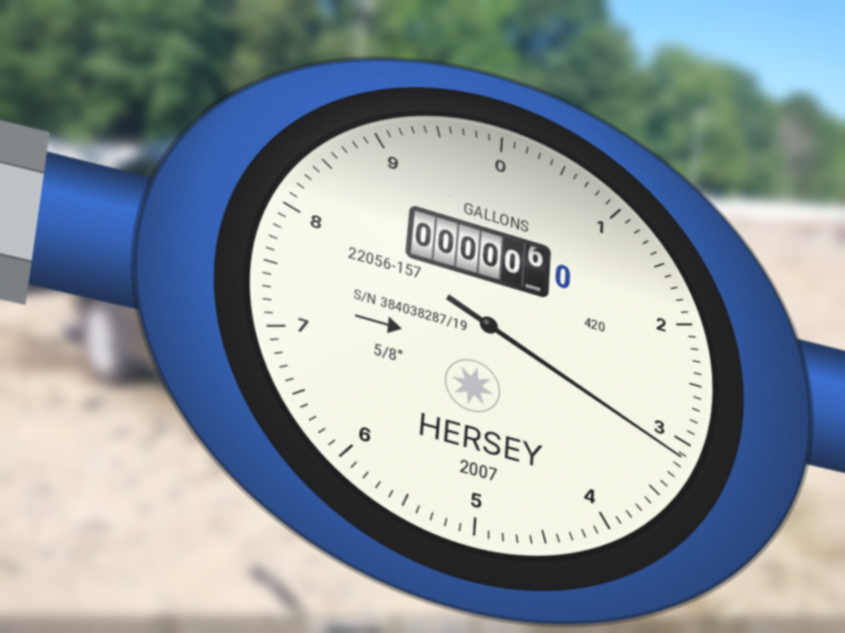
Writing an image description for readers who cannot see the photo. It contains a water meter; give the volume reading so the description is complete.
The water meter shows 63.1 gal
